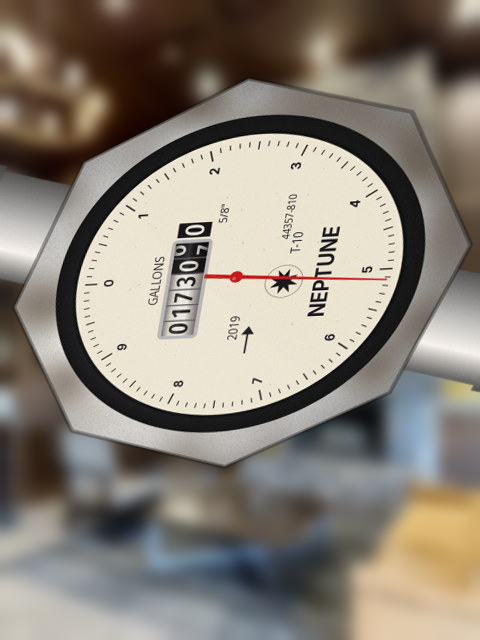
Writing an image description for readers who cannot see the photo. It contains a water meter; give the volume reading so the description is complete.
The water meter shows 173065.1 gal
